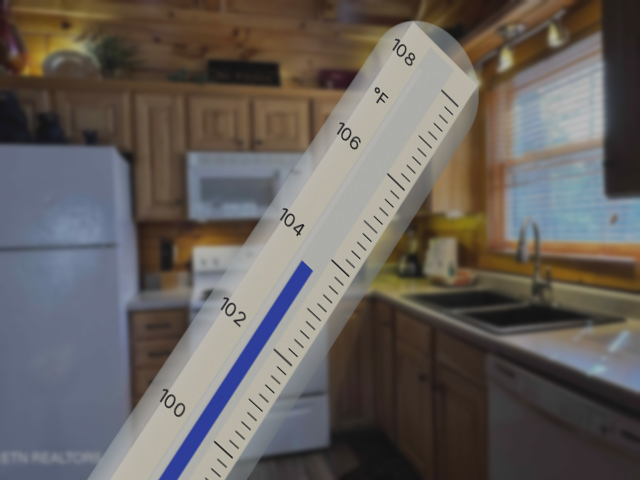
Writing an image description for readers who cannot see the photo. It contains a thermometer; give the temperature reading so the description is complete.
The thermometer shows 103.6 °F
